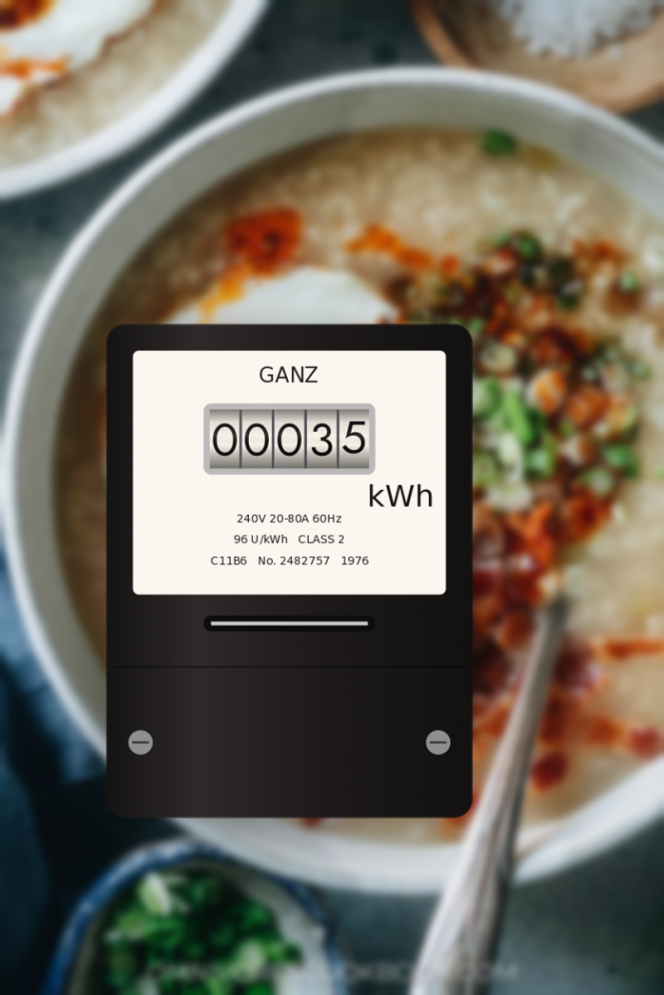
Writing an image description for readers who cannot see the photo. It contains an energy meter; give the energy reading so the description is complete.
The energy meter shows 35 kWh
